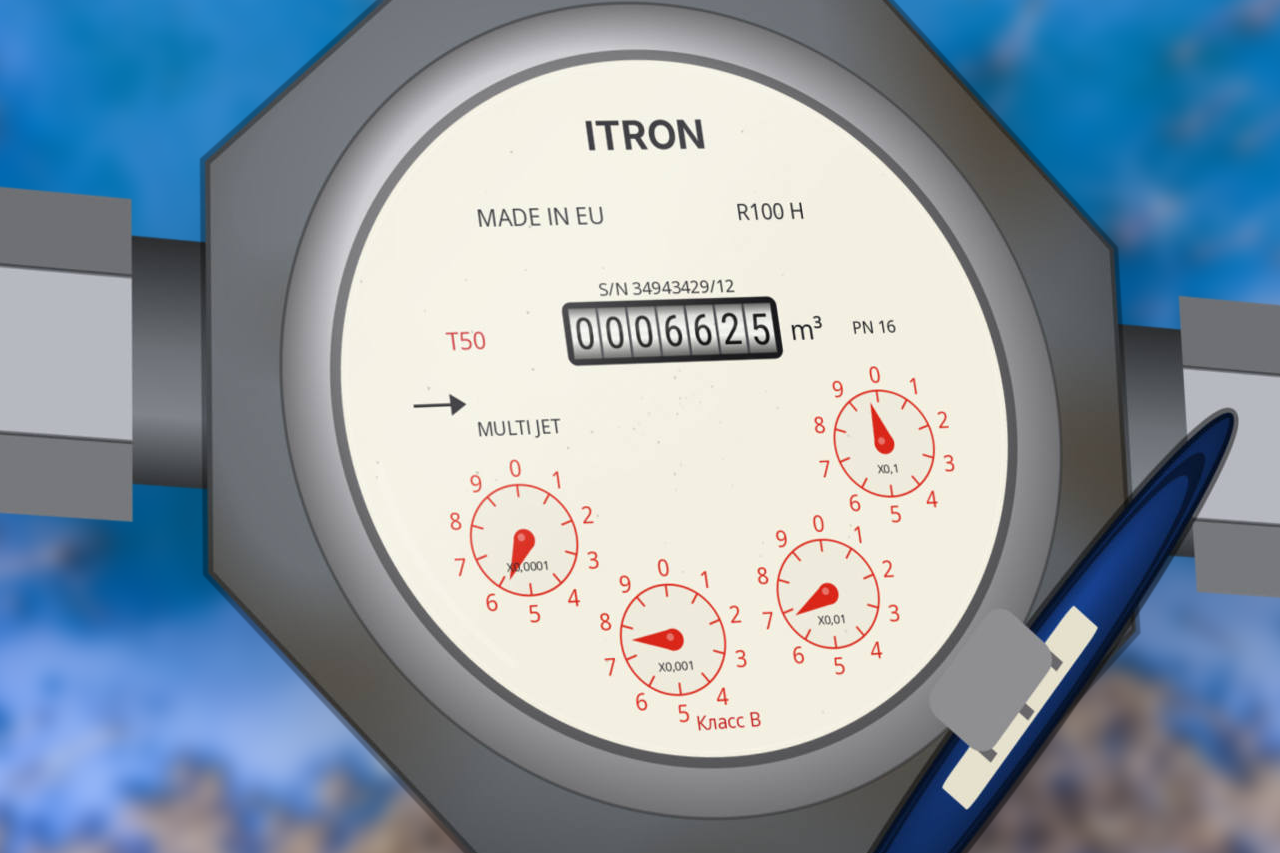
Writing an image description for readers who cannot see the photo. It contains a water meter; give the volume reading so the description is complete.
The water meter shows 6624.9675 m³
